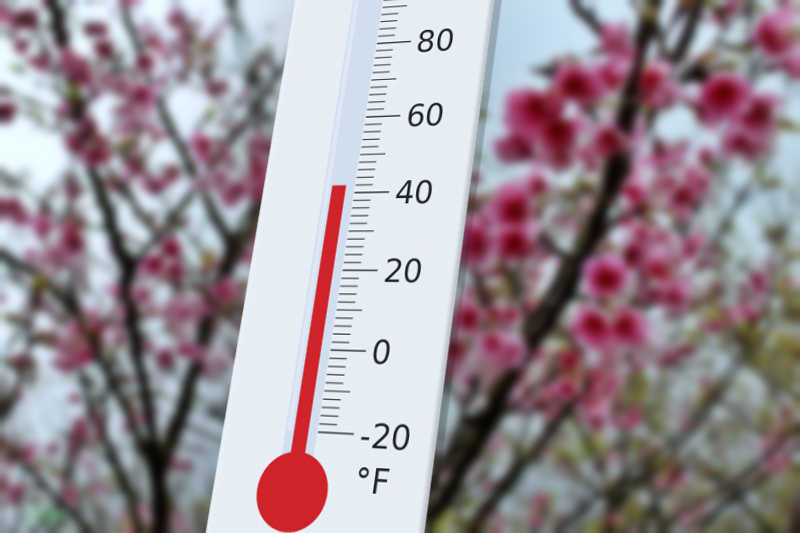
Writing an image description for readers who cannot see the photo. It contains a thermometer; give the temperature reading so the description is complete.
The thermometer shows 42 °F
